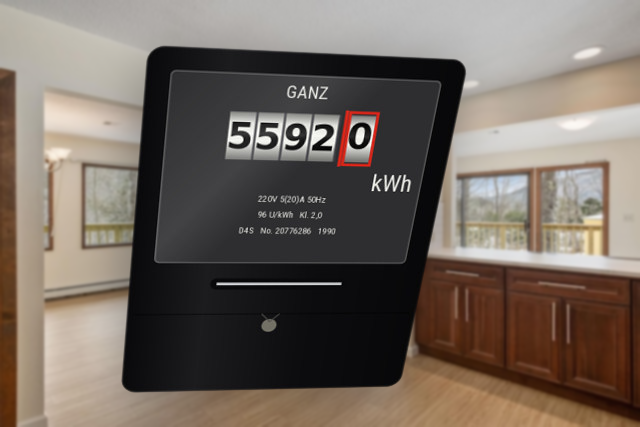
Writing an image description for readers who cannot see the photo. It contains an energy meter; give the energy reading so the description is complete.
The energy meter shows 5592.0 kWh
